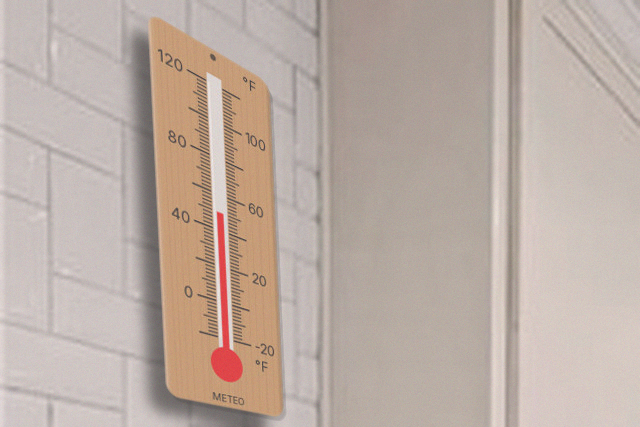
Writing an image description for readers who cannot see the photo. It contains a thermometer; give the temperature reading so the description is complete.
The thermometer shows 50 °F
